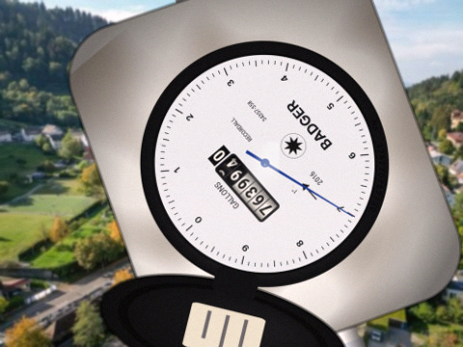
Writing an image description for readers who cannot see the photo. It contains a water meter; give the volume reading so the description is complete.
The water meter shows 7639937.0 gal
